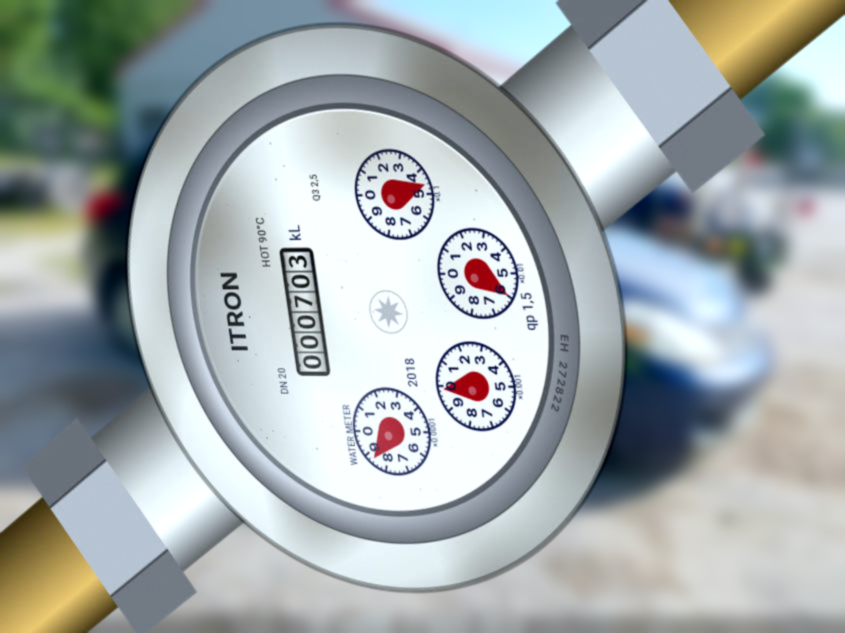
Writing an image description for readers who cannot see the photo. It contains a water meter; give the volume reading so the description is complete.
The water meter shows 703.4598 kL
